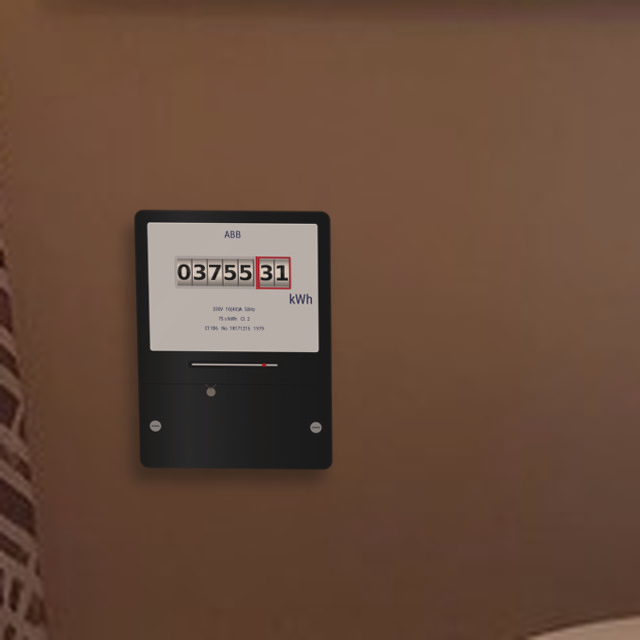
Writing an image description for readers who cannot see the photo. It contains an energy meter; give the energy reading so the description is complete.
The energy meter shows 3755.31 kWh
